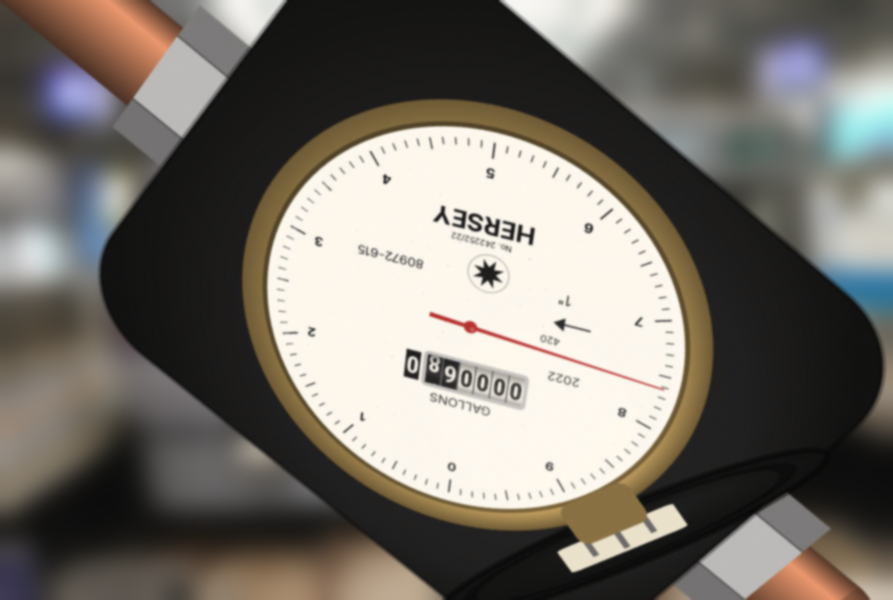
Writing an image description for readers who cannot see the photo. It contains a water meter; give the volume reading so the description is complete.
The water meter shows 677.6 gal
